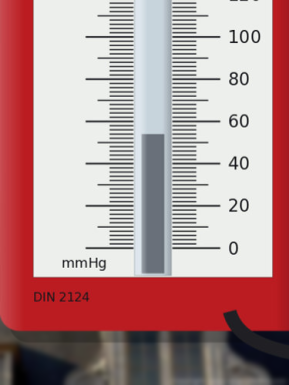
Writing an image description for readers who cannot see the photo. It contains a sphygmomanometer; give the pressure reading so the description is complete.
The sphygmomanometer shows 54 mmHg
